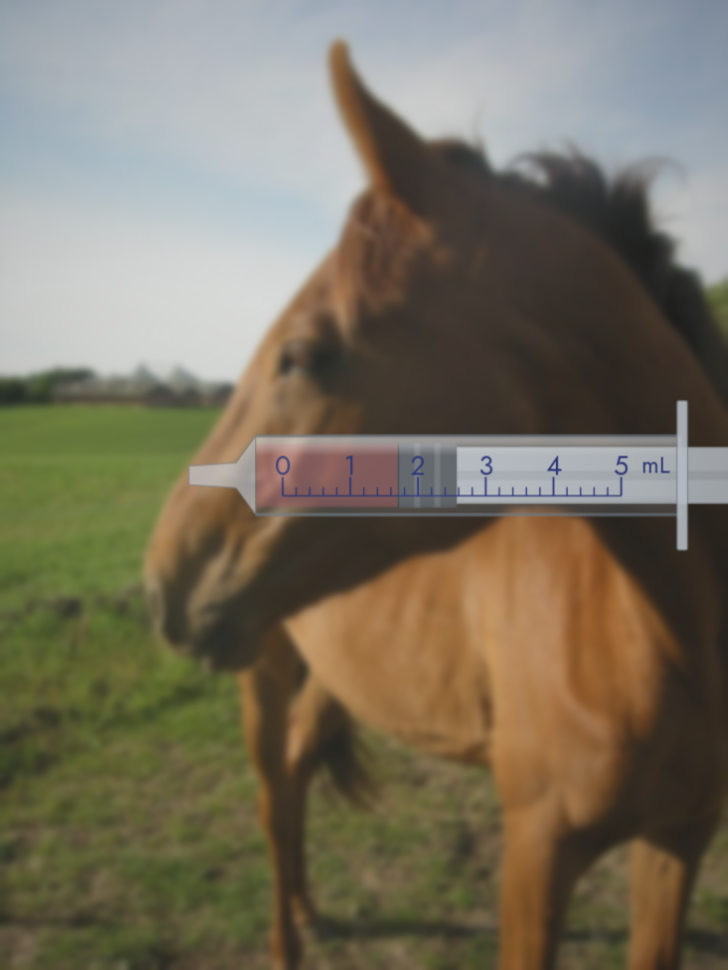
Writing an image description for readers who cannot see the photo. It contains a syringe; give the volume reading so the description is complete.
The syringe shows 1.7 mL
